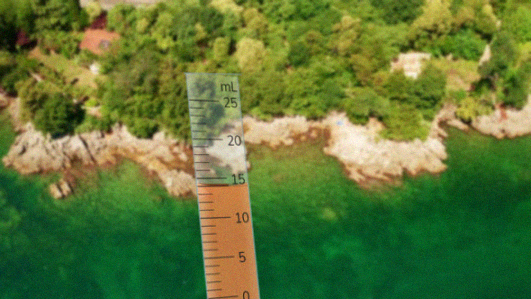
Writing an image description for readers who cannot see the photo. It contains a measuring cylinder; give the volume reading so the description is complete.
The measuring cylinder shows 14 mL
